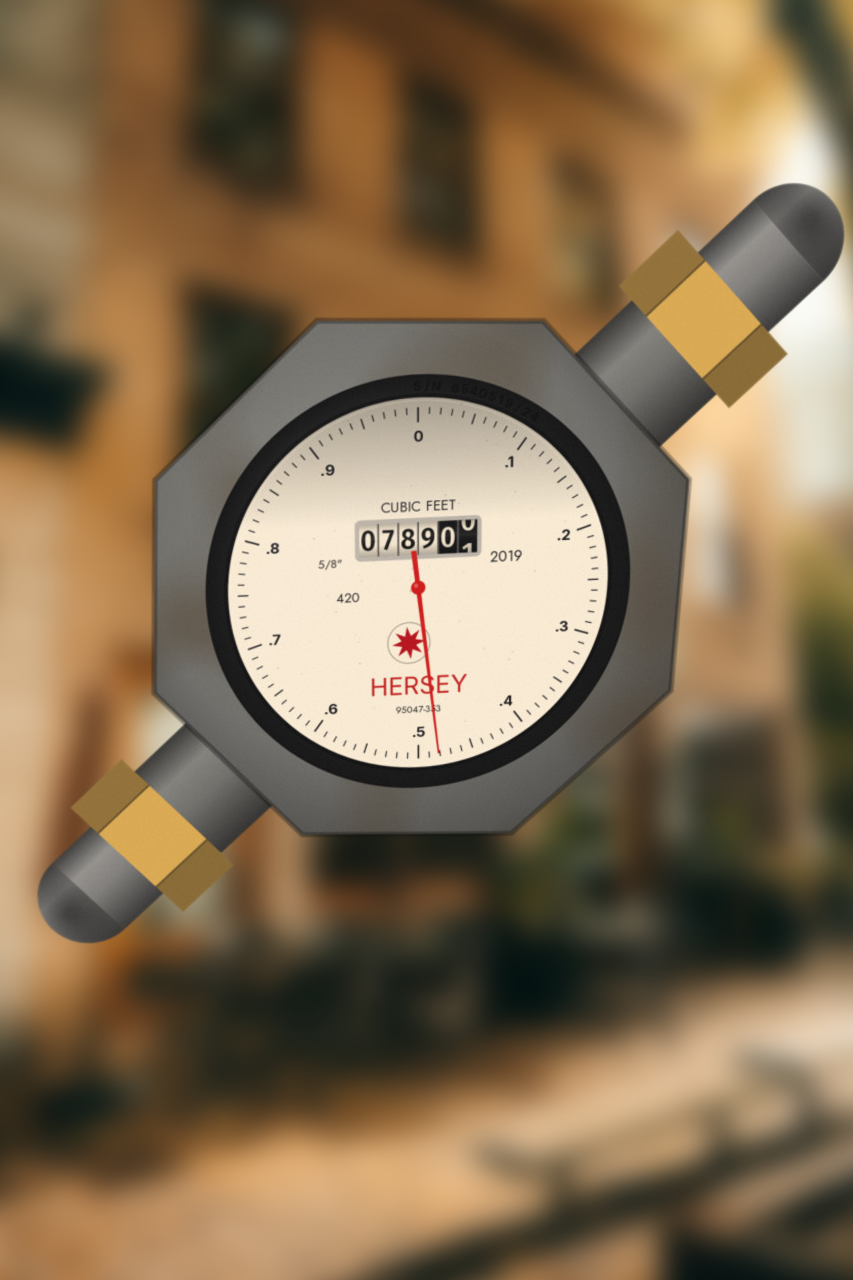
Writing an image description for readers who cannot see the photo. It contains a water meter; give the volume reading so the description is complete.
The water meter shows 78900.48 ft³
